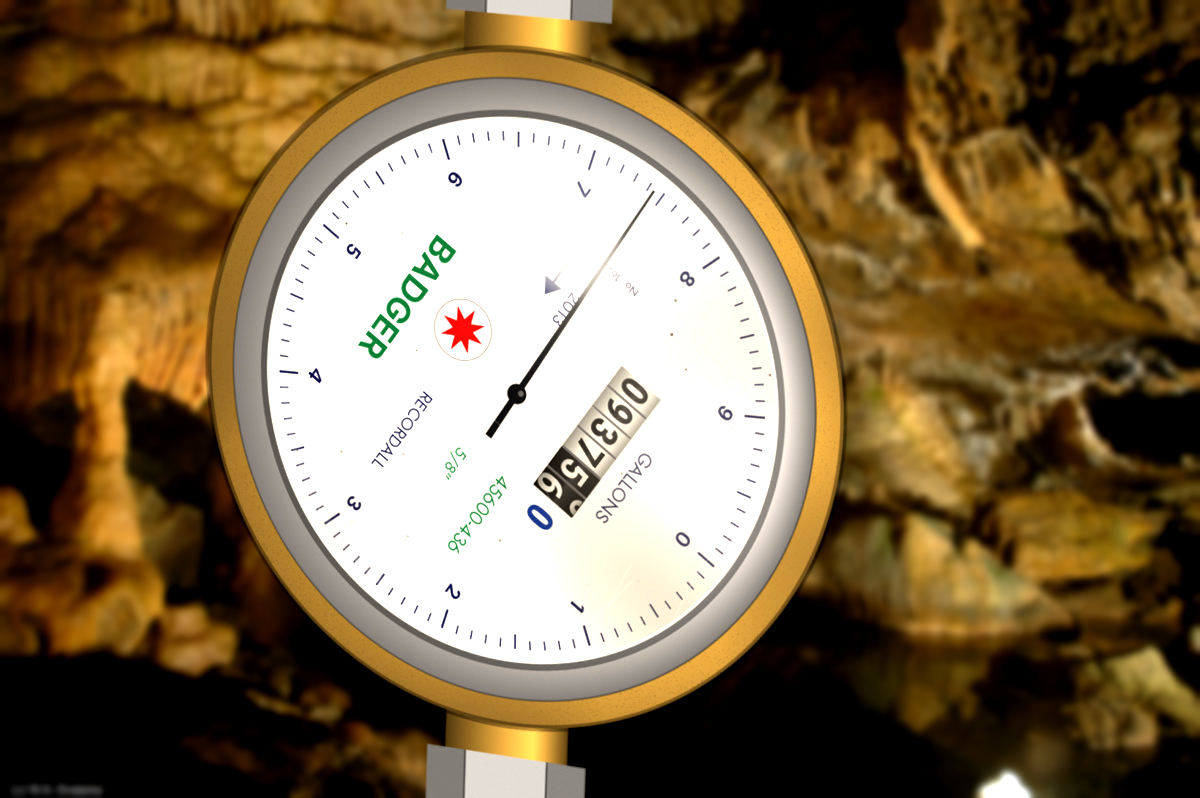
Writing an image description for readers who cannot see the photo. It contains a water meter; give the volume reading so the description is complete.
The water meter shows 937557.4 gal
